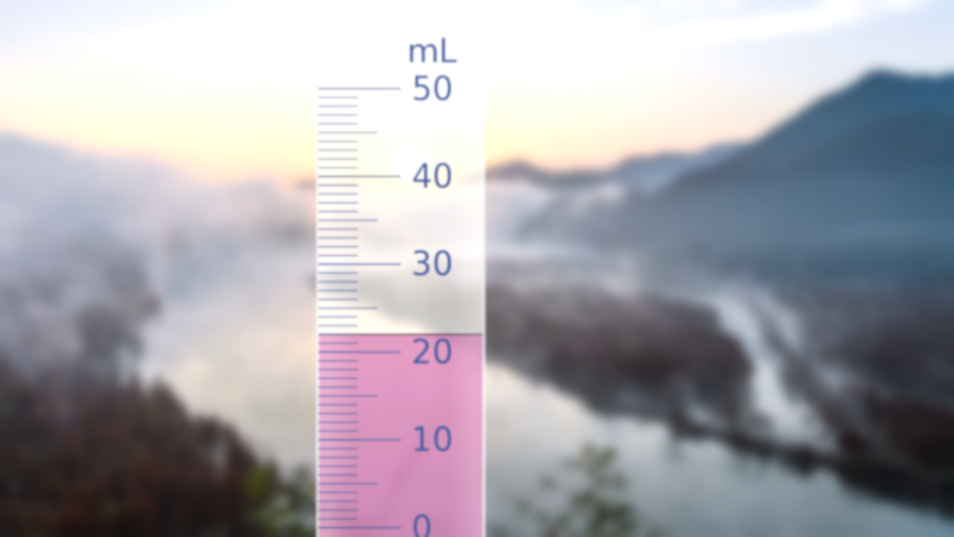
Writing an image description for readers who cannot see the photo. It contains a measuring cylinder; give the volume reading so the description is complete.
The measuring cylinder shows 22 mL
